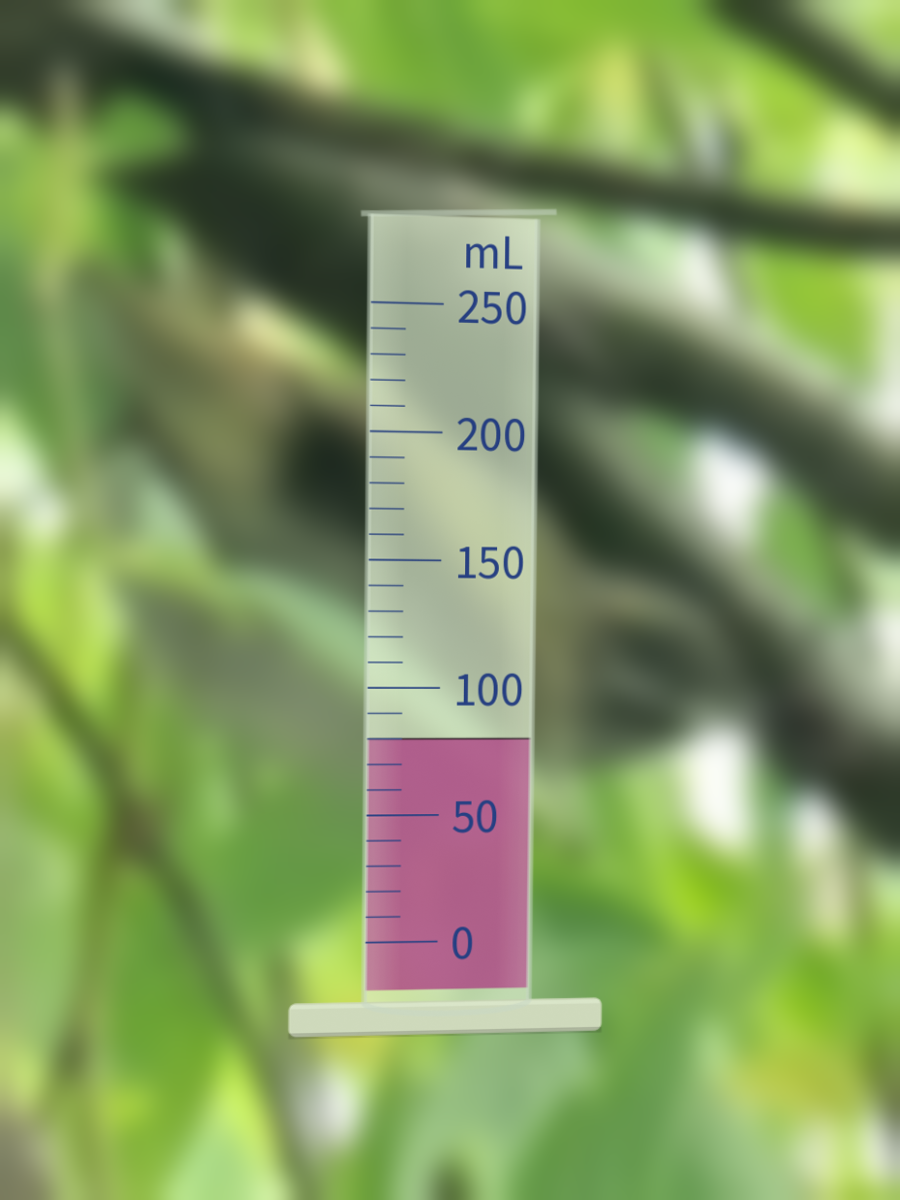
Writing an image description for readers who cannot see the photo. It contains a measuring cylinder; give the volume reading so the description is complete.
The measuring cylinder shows 80 mL
